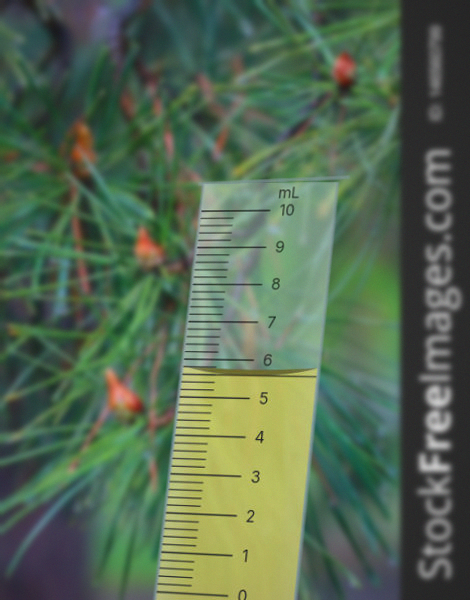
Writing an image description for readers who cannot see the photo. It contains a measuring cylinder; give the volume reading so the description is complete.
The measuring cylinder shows 5.6 mL
